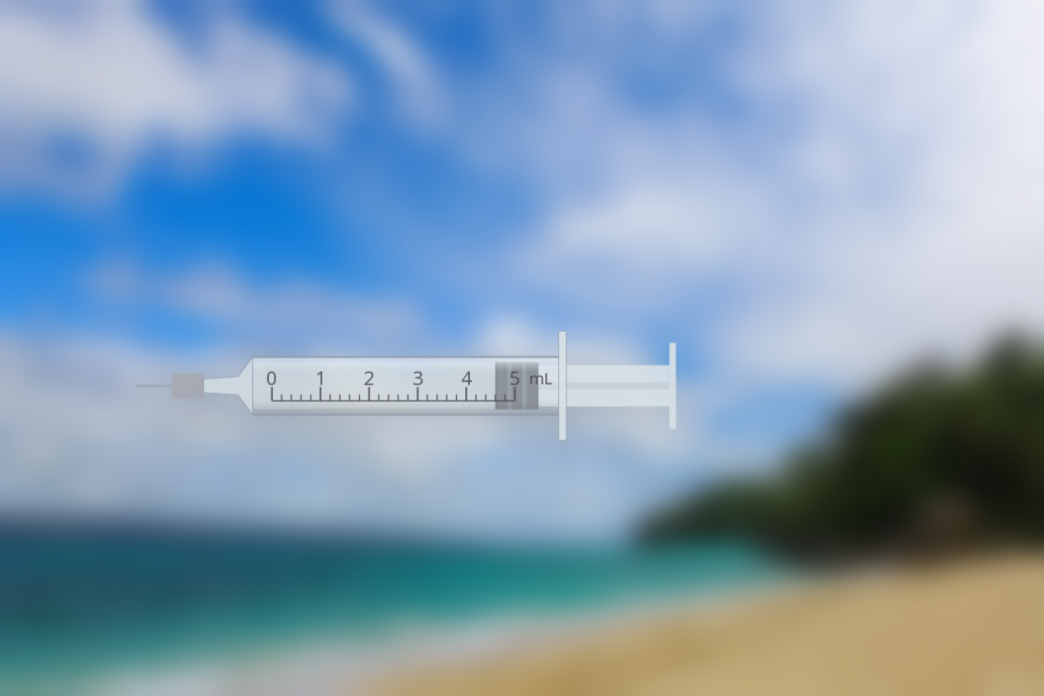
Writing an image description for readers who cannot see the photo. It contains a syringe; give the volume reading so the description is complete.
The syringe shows 4.6 mL
